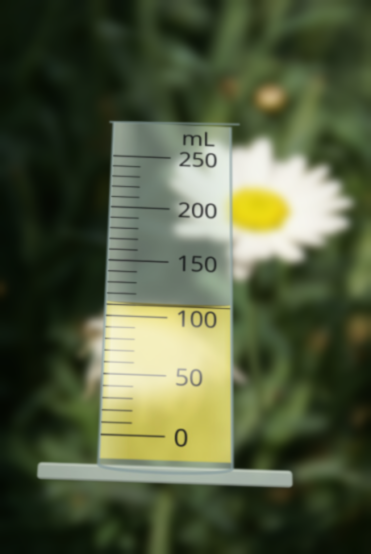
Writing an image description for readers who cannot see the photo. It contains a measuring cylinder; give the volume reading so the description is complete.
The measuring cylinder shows 110 mL
